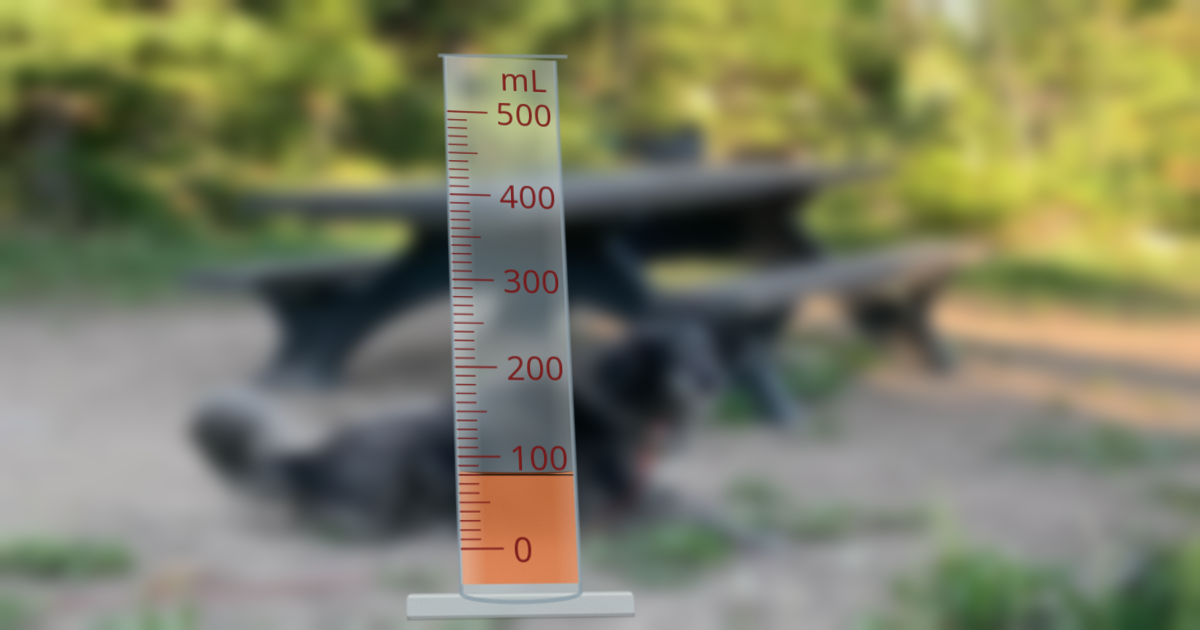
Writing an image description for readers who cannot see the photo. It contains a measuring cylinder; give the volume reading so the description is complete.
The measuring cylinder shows 80 mL
